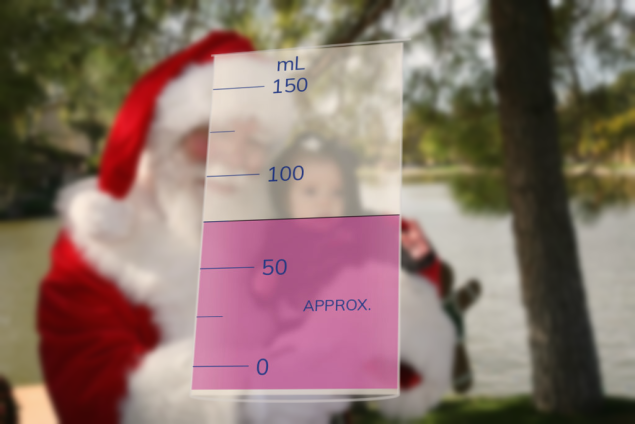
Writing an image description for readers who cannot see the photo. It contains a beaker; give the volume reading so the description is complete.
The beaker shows 75 mL
